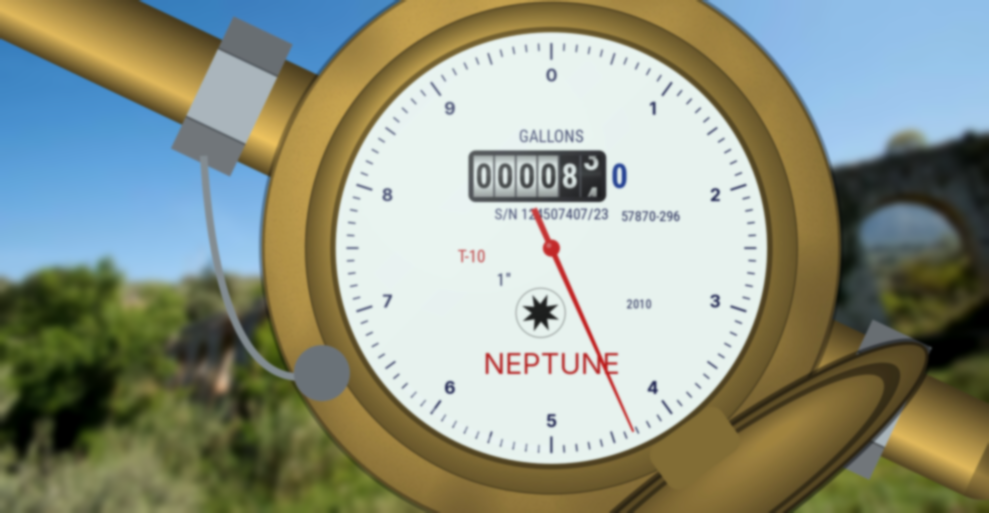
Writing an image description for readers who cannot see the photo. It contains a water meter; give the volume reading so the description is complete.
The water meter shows 834.3 gal
